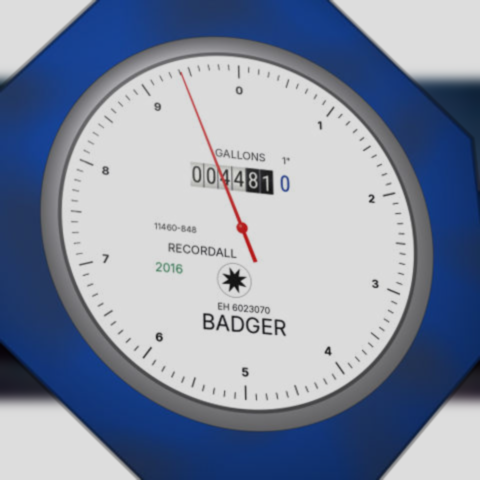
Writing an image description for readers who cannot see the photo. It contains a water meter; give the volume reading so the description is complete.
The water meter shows 44809.4 gal
